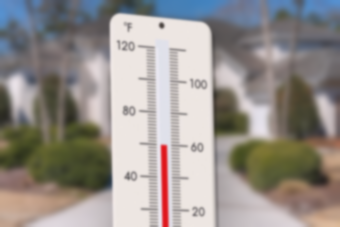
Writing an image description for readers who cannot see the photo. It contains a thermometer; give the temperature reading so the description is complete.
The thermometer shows 60 °F
